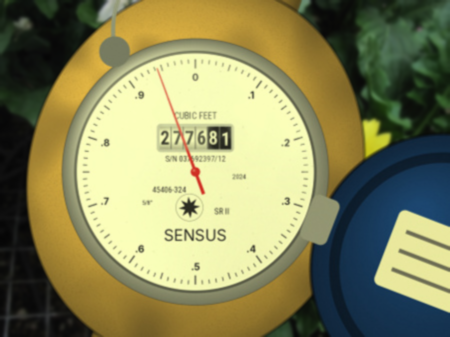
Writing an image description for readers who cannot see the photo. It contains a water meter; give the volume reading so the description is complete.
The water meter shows 277680.94 ft³
